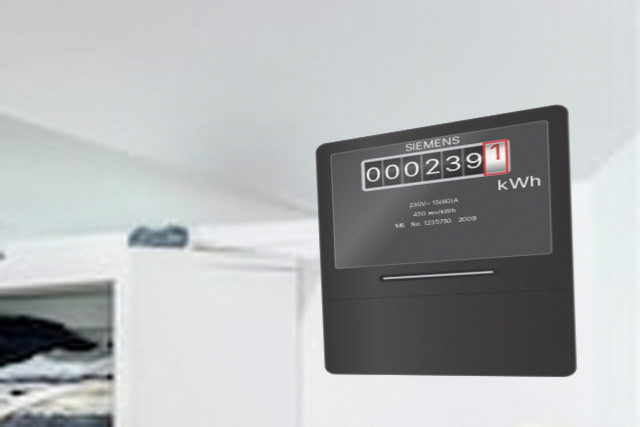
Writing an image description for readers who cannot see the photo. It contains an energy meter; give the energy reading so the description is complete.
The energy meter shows 239.1 kWh
